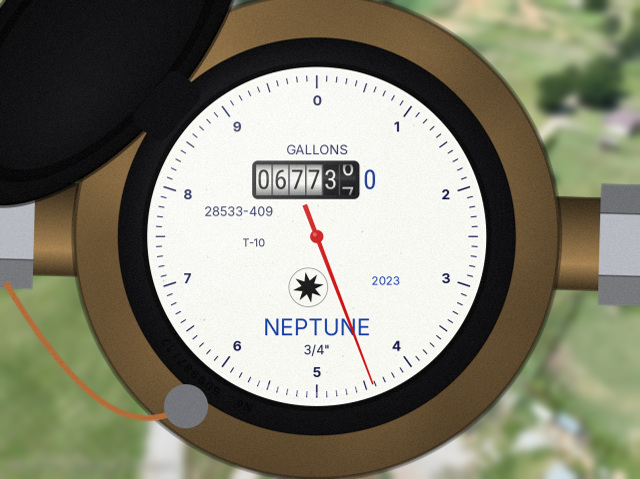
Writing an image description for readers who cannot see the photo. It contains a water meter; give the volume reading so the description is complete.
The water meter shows 677364.4 gal
